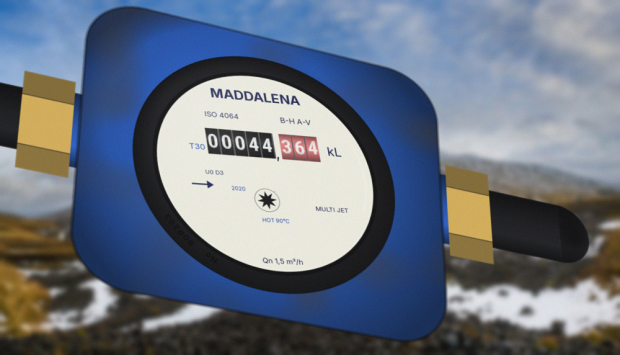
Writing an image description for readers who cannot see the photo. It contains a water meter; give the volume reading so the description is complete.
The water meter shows 44.364 kL
